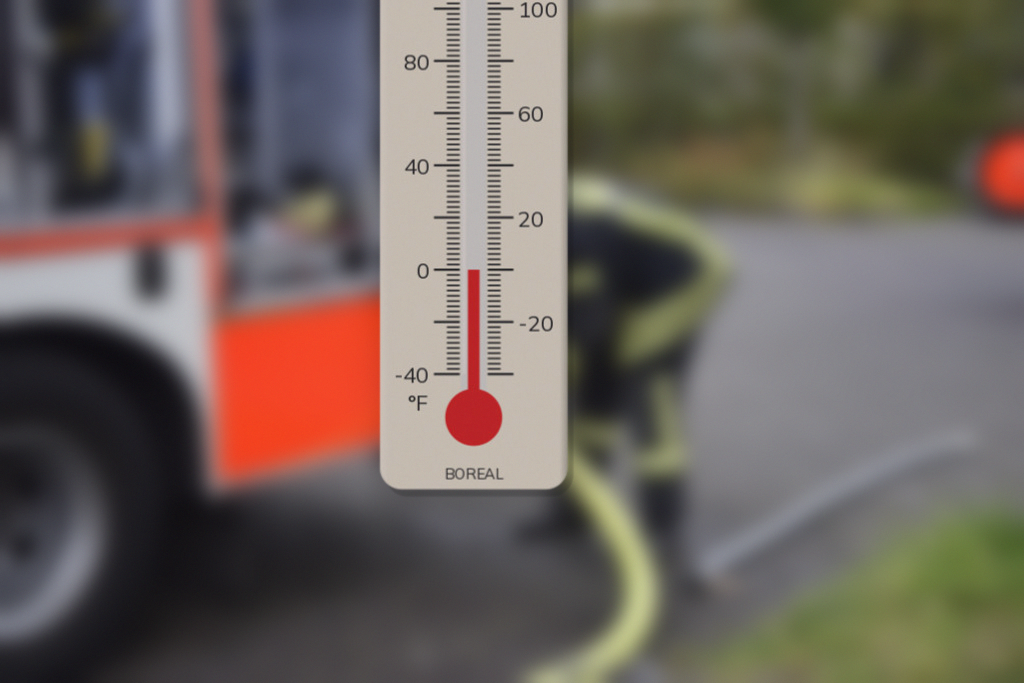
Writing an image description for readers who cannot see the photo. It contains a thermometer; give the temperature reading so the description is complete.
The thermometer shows 0 °F
